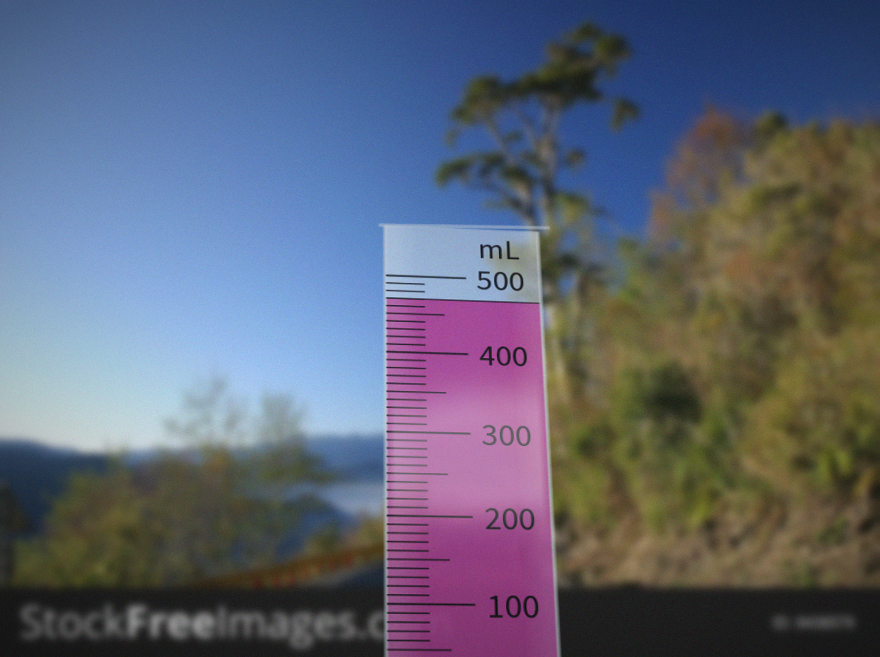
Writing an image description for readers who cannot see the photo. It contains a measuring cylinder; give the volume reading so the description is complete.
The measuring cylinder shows 470 mL
